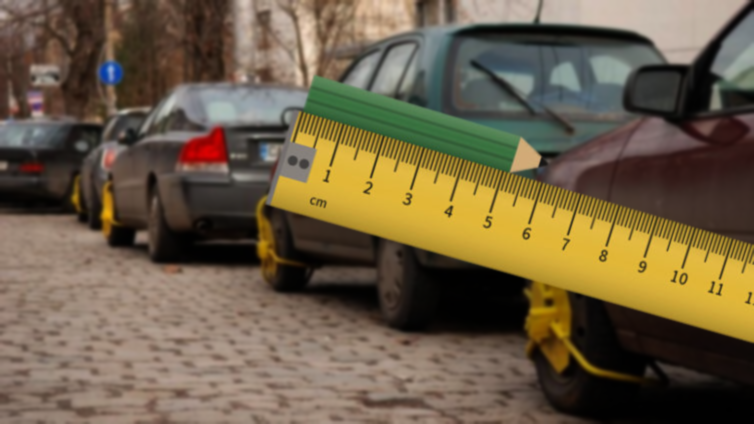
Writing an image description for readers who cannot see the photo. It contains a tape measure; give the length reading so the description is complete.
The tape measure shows 6 cm
